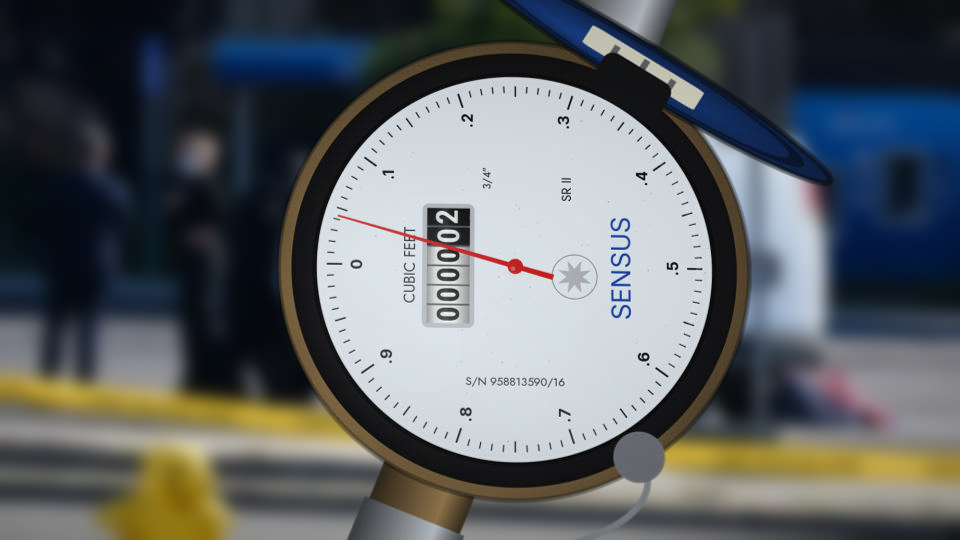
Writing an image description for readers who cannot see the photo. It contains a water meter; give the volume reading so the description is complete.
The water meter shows 2.04 ft³
